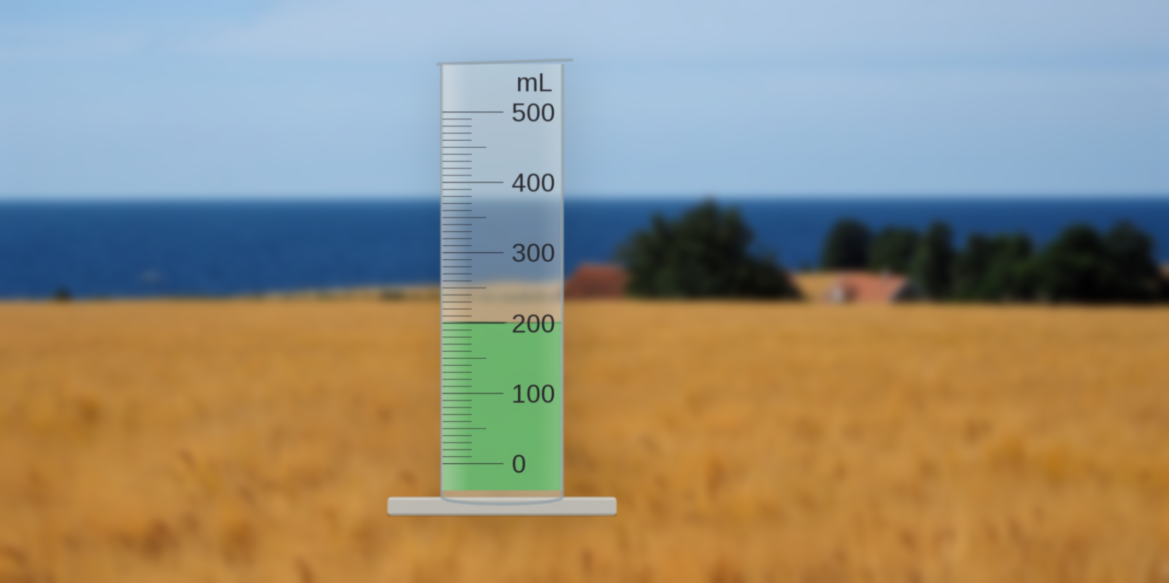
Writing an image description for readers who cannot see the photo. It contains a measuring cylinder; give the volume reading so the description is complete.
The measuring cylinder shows 200 mL
